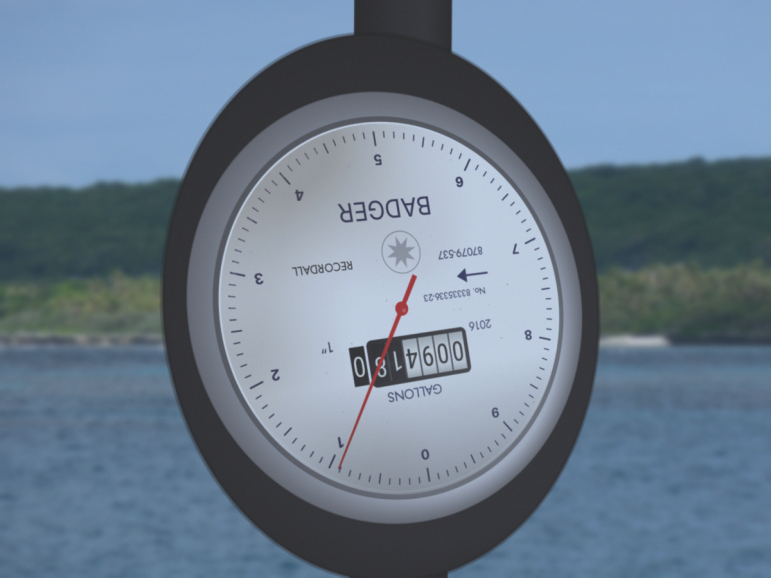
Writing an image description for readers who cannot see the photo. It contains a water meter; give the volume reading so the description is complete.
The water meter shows 94180.9 gal
